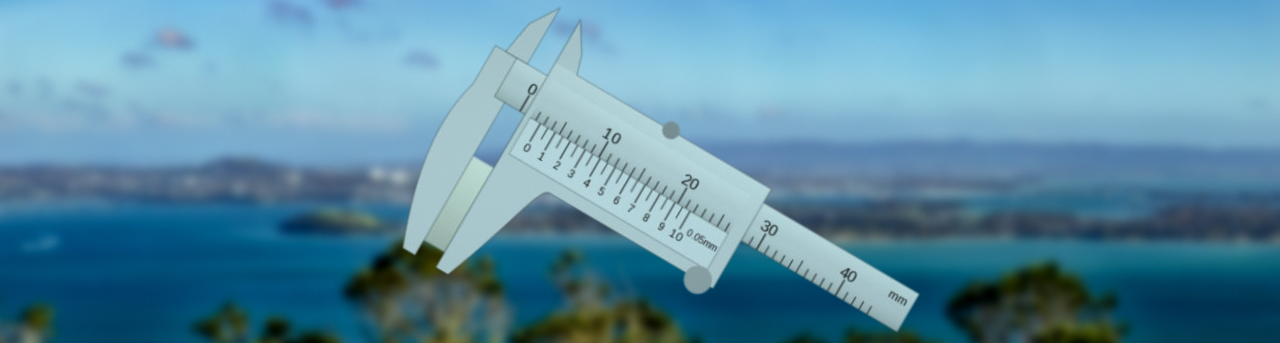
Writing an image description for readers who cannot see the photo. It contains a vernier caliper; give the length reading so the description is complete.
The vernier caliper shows 2.6 mm
